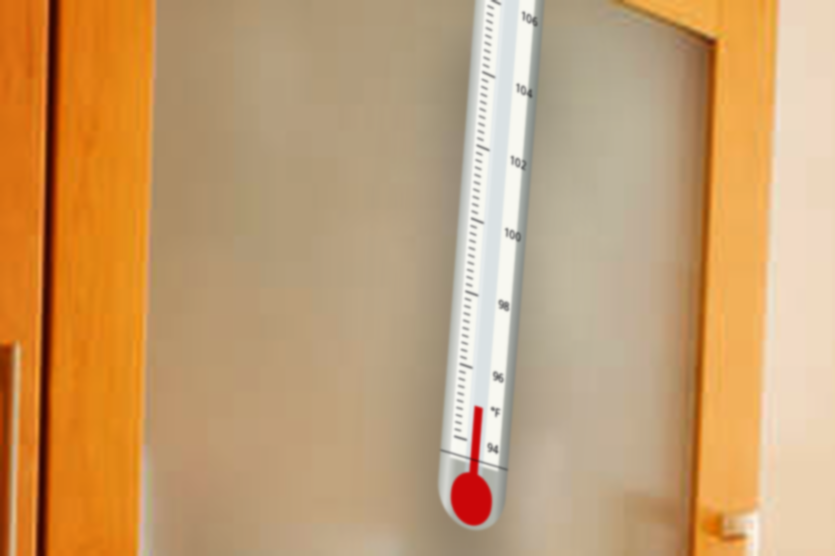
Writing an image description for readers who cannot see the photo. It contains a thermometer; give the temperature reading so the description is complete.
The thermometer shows 95 °F
